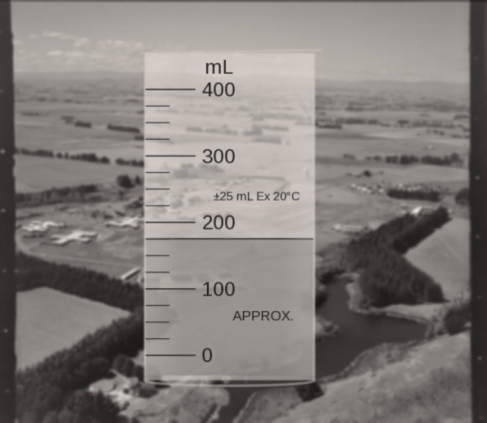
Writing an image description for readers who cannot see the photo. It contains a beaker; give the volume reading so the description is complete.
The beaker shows 175 mL
